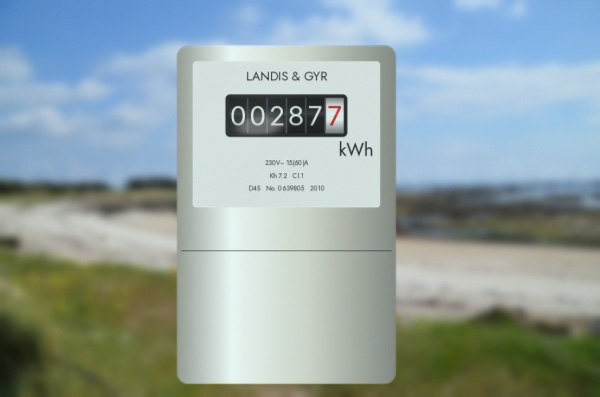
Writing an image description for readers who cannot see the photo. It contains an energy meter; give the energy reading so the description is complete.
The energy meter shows 287.7 kWh
